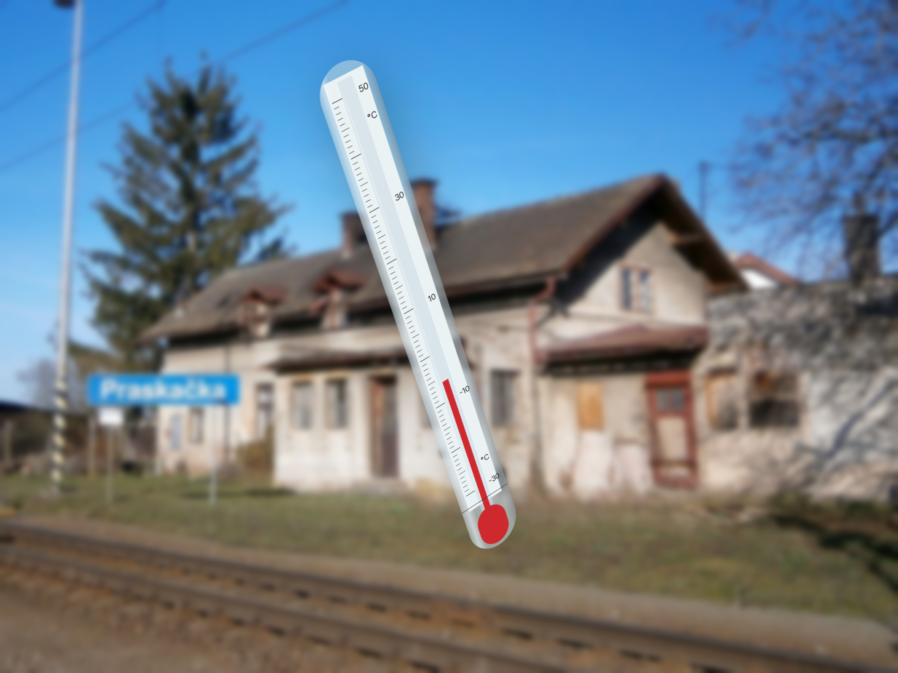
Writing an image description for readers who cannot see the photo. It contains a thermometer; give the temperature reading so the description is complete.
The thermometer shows -6 °C
